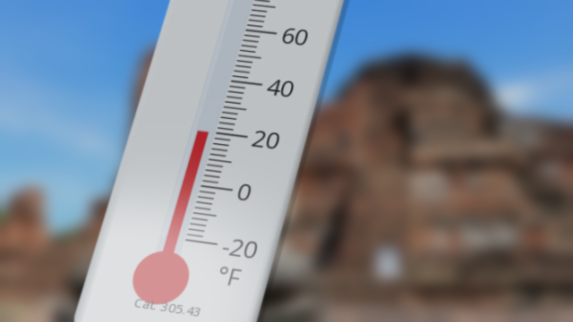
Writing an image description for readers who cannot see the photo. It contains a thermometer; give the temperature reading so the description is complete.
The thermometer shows 20 °F
